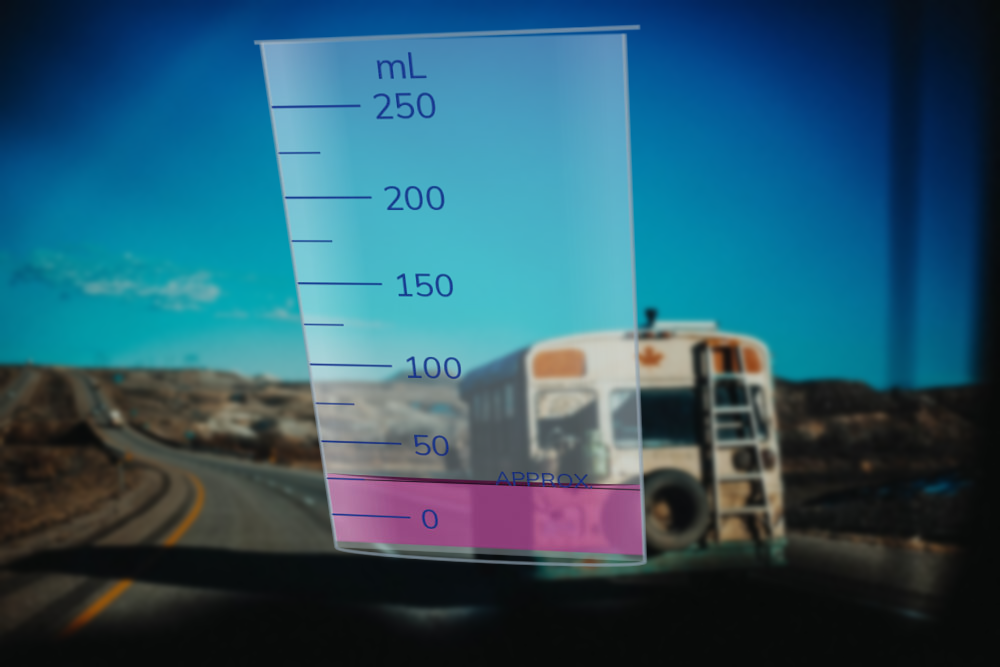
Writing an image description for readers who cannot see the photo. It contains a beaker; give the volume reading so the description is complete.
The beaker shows 25 mL
